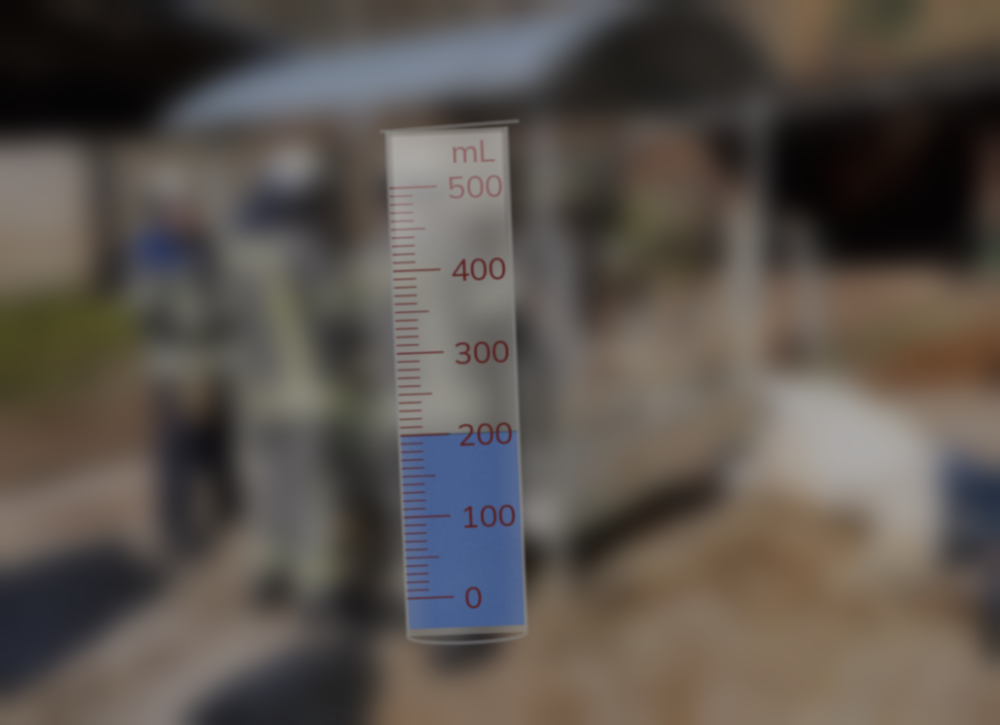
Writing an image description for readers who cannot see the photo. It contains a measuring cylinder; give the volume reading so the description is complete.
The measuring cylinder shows 200 mL
